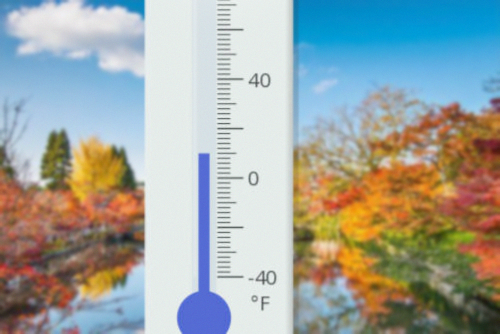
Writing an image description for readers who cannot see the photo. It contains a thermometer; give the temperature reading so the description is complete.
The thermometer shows 10 °F
